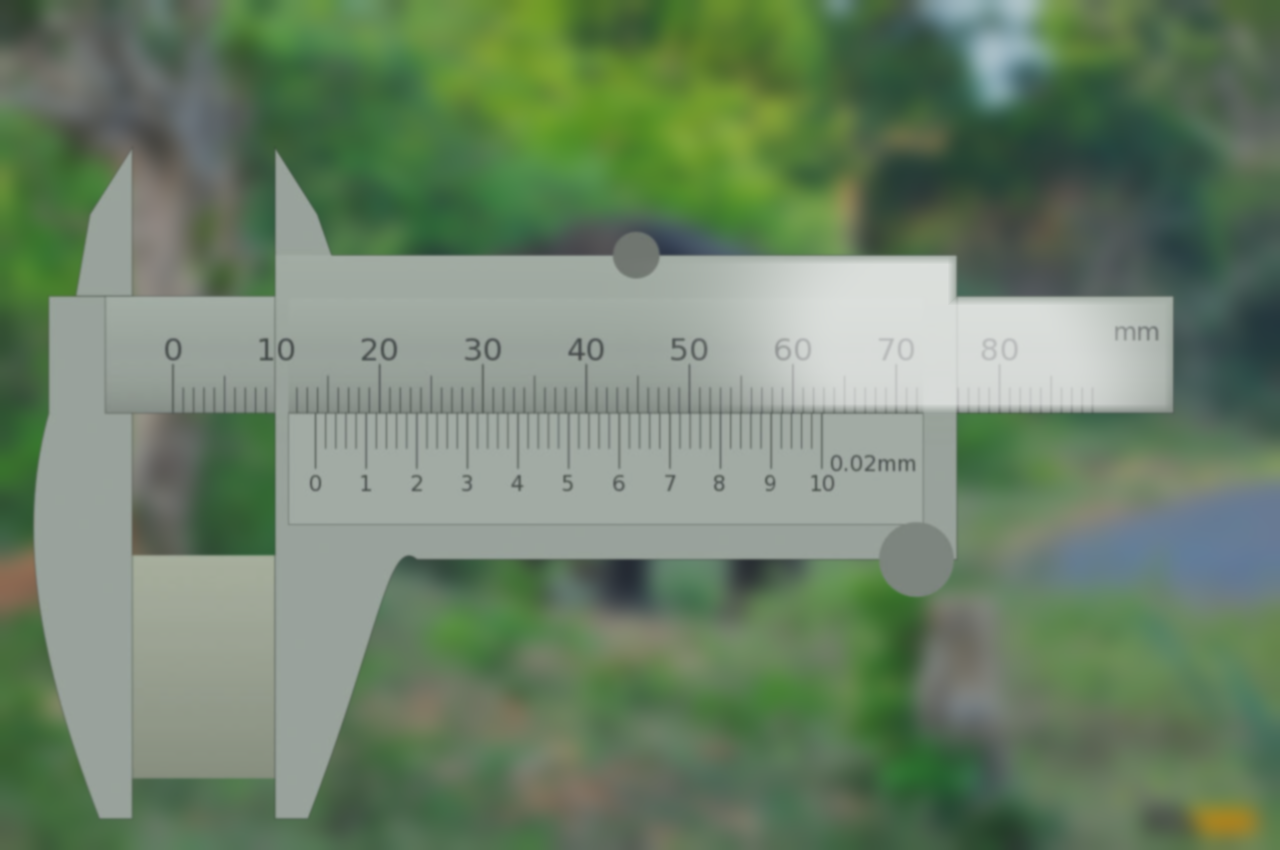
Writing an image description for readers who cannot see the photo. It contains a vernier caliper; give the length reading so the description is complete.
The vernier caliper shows 13.8 mm
